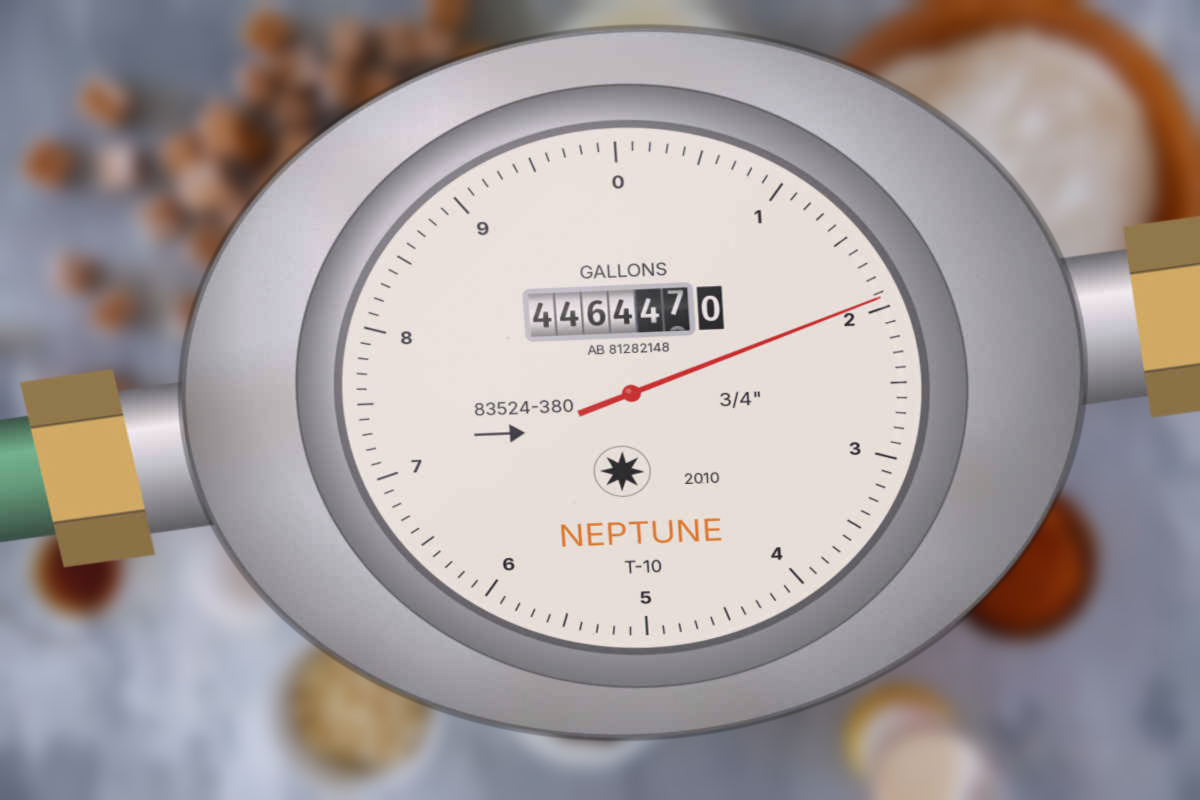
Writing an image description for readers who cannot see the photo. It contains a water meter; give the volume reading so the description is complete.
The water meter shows 4464471.9 gal
